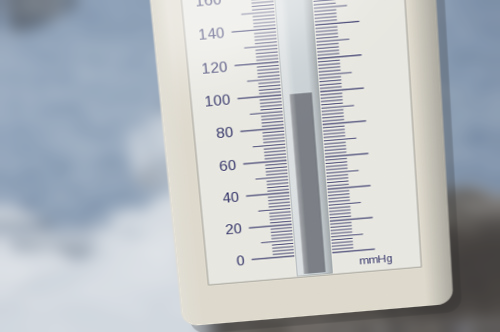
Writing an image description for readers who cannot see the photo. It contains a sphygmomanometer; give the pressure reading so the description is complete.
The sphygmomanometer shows 100 mmHg
